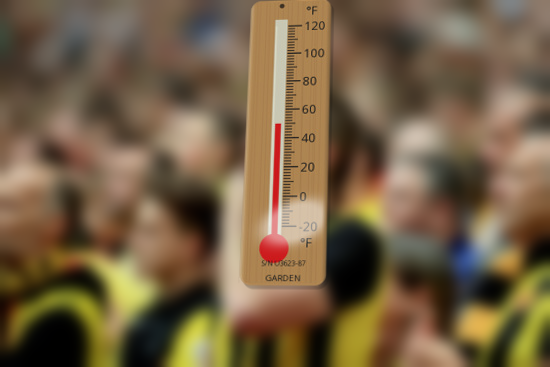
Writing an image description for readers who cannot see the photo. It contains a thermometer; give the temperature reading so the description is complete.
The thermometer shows 50 °F
